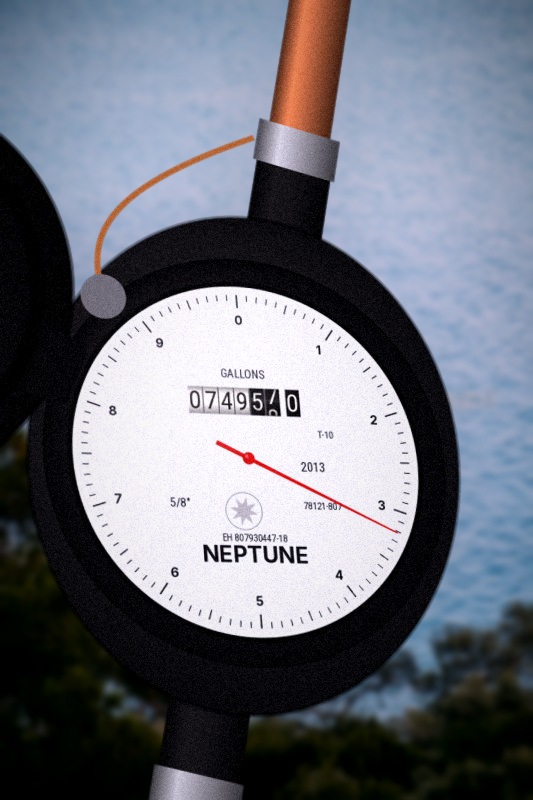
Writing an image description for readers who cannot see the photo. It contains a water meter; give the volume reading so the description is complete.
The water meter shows 749573.2 gal
